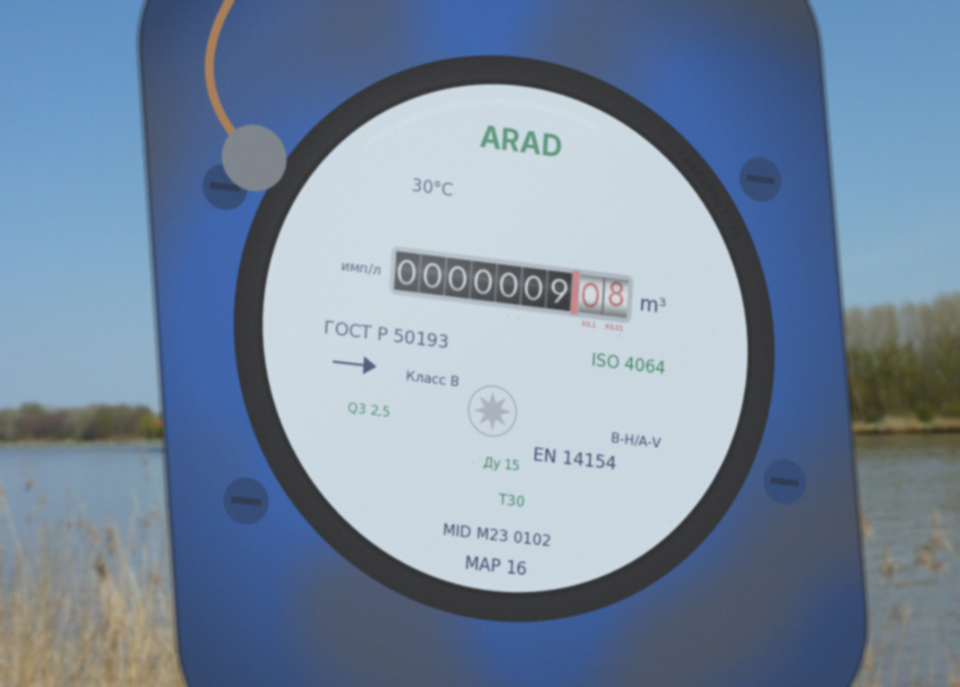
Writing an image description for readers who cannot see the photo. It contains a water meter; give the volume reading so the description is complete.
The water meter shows 9.08 m³
